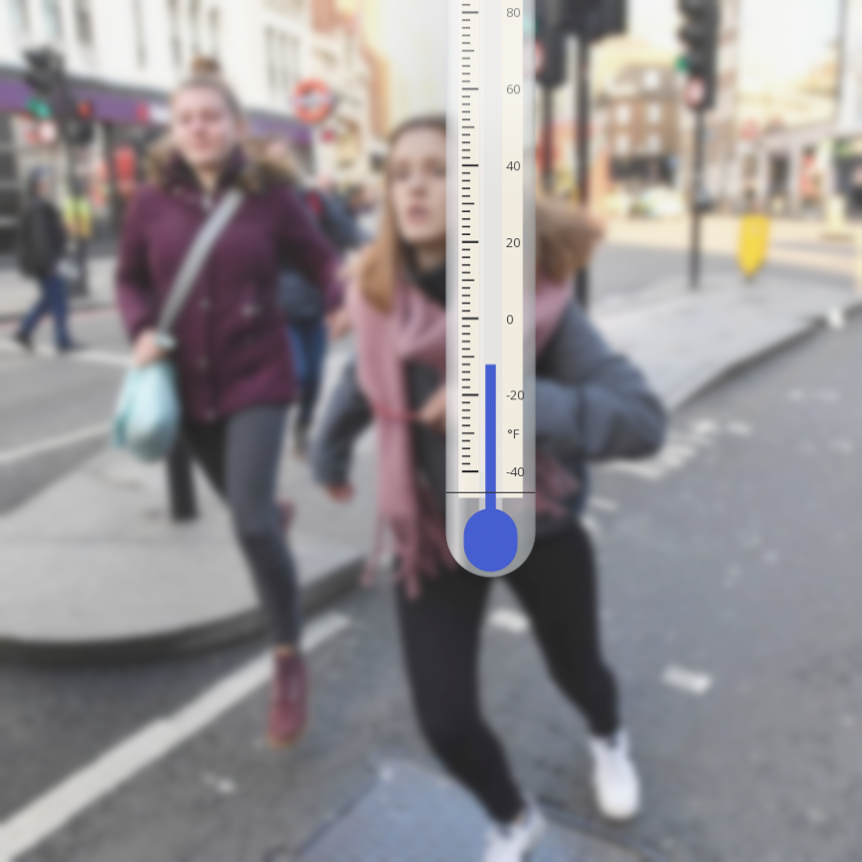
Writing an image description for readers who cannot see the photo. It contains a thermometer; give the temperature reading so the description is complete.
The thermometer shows -12 °F
